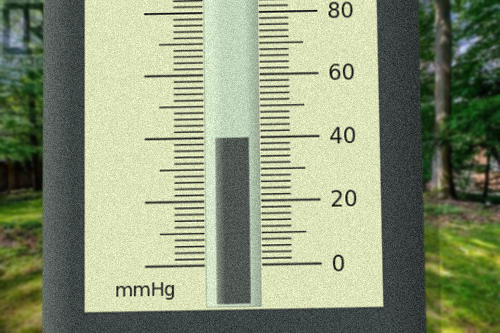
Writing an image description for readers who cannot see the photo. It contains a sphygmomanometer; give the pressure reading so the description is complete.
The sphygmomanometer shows 40 mmHg
